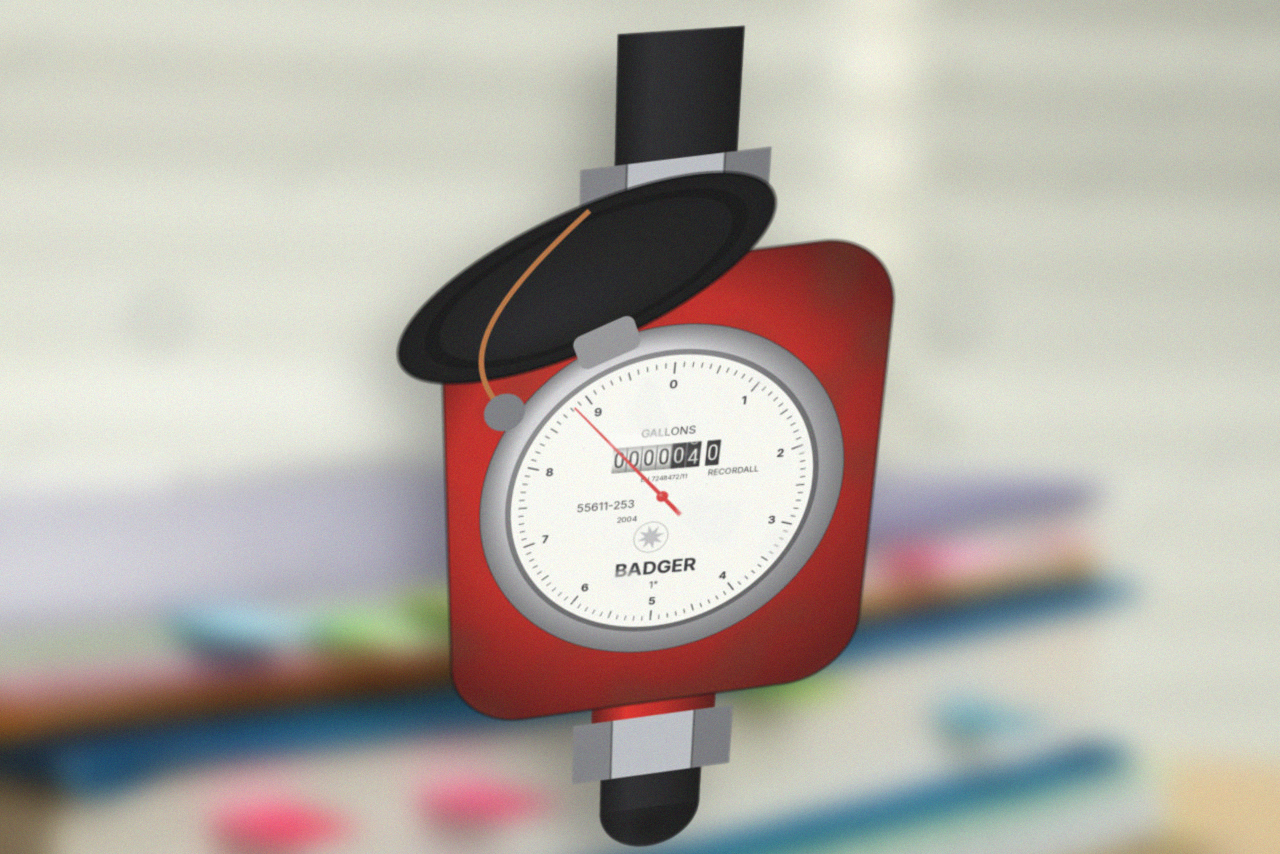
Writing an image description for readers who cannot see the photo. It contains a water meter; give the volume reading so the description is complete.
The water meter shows 38.8 gal
